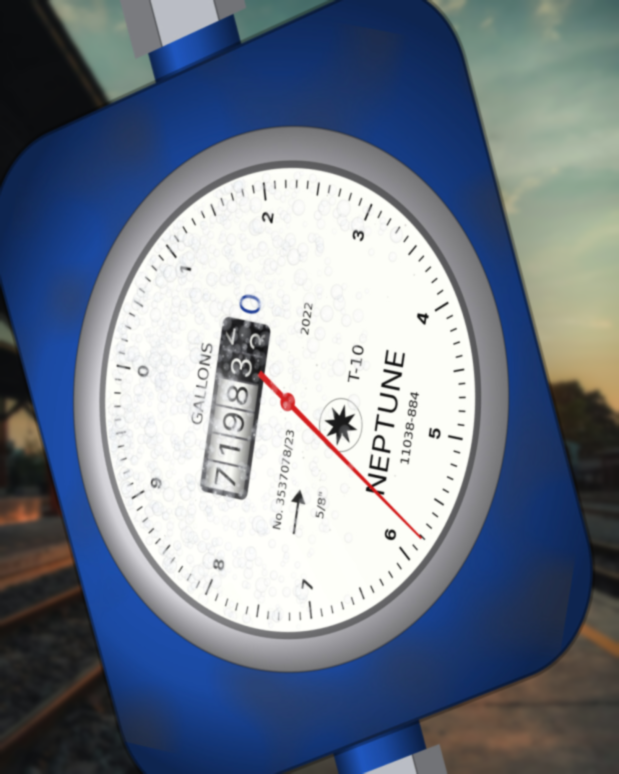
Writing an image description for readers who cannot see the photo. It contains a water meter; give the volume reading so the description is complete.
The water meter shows 7198325.8 gal
